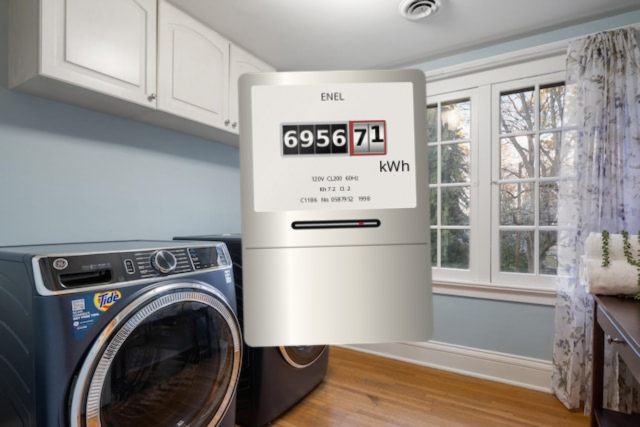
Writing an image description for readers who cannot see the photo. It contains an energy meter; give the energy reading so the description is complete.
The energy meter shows 6956.71 kWh
